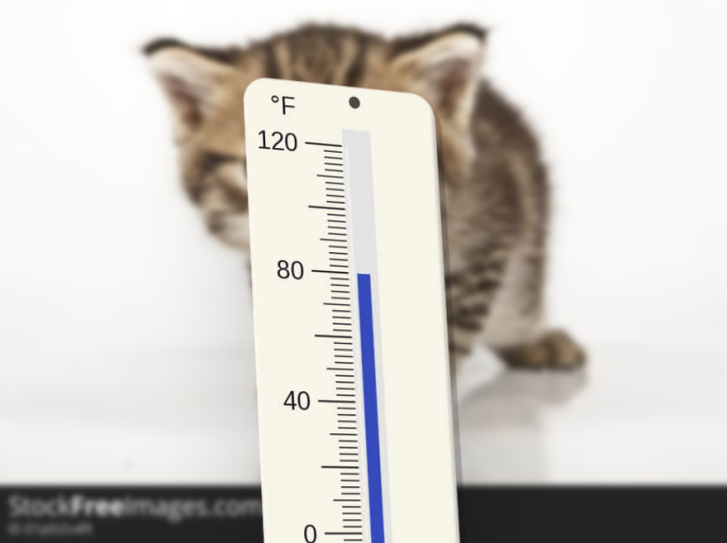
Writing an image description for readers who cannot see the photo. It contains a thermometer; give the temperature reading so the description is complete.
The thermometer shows 80 °F
